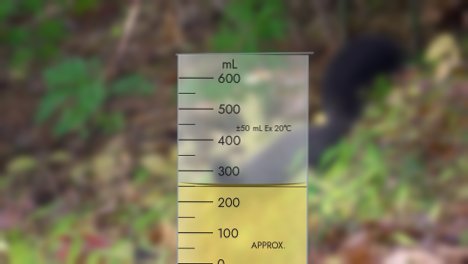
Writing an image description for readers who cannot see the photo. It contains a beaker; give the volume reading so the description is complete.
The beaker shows 250 mL
